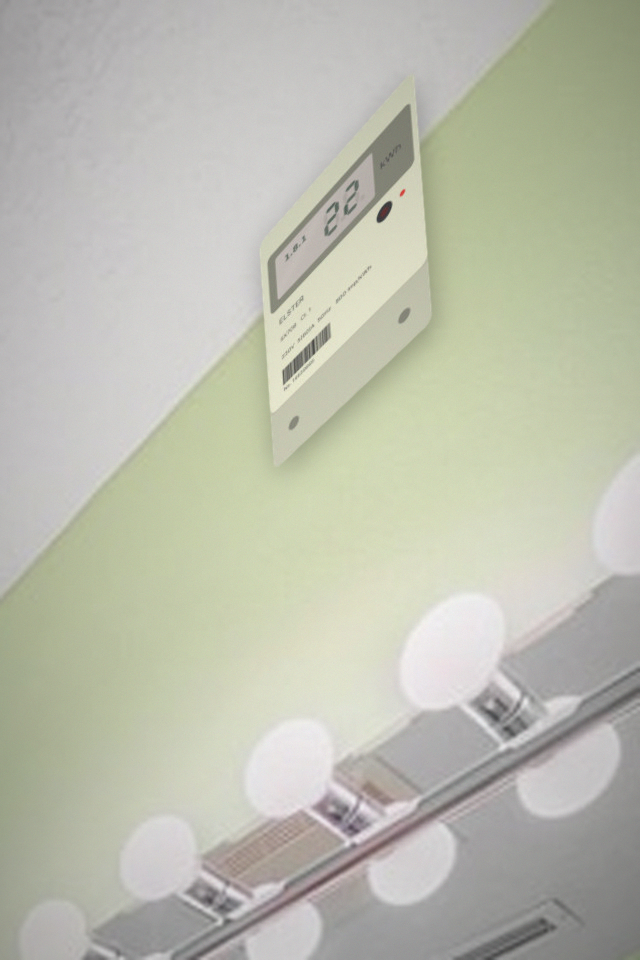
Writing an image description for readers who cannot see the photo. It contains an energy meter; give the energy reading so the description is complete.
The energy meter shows 22 kWh
